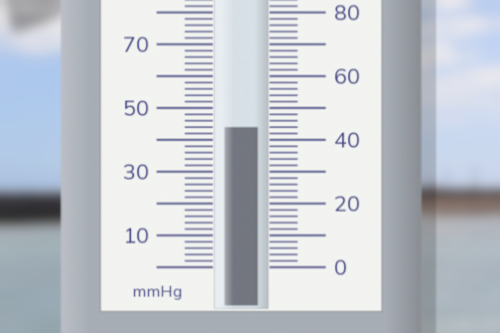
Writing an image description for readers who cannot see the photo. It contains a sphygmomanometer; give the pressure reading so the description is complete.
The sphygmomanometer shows 44 mmHg
